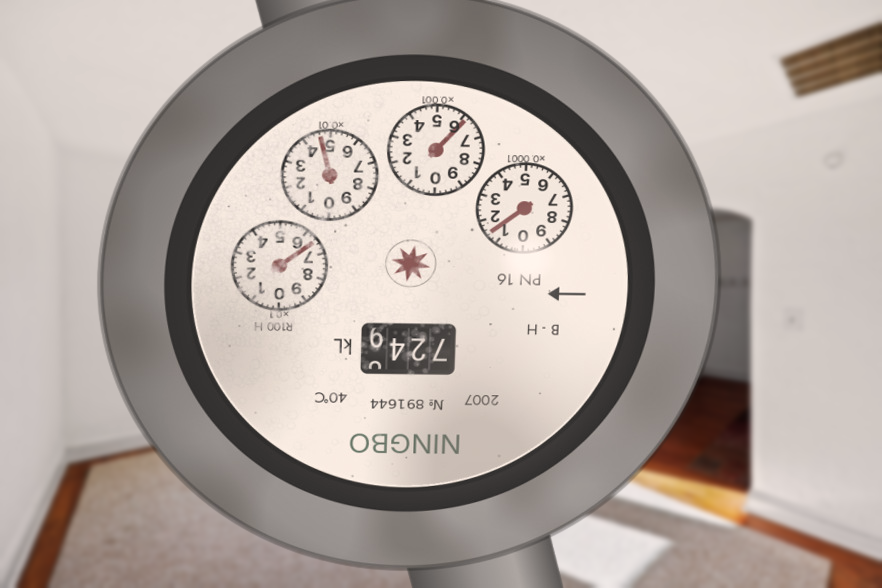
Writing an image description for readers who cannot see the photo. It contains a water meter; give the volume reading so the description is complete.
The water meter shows 7248.6461 kL
